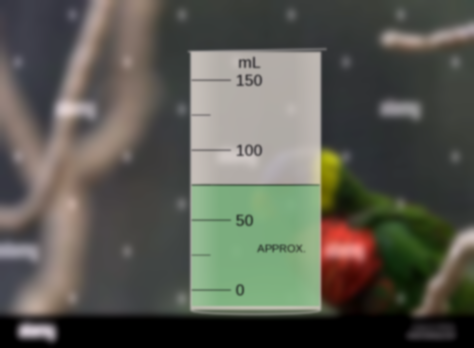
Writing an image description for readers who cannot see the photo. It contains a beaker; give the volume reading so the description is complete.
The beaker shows 75 mL
